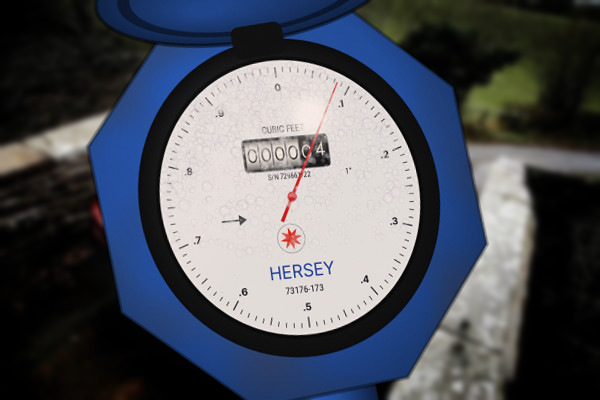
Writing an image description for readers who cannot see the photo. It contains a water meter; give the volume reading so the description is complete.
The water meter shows 4.08 ft³
